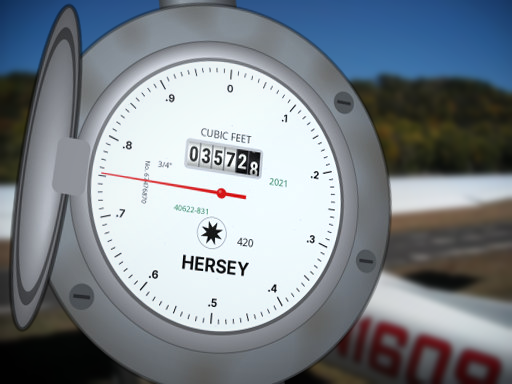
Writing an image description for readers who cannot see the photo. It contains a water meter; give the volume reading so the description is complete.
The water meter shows 35727.75 ft³
